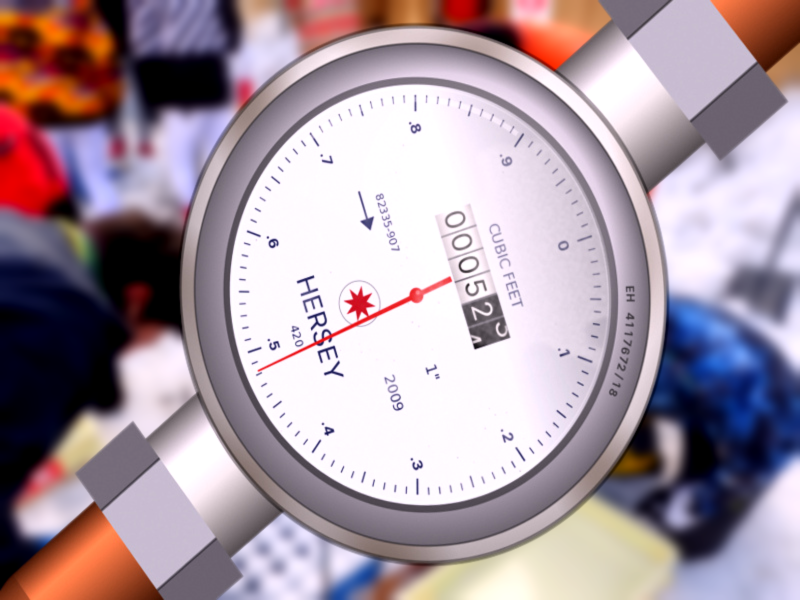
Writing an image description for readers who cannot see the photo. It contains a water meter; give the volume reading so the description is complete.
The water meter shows 523.48 ft³
